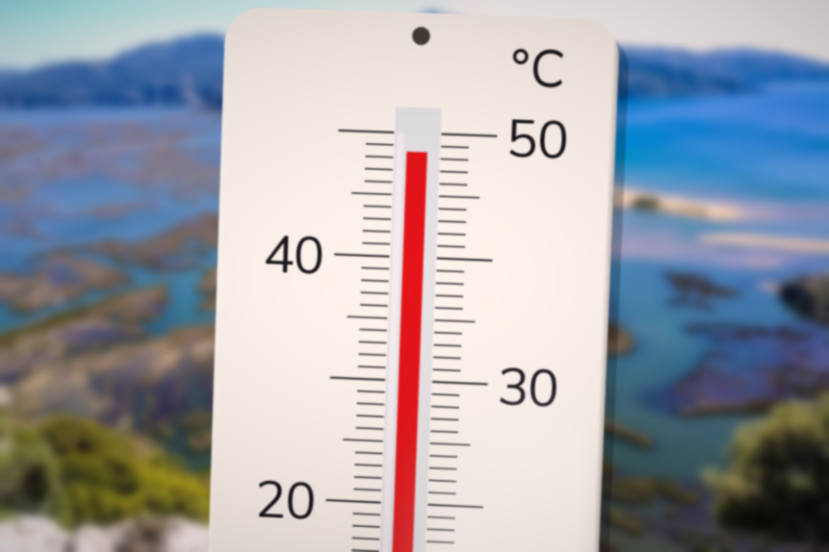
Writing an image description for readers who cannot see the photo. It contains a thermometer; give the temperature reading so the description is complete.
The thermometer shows 48.5 °C
